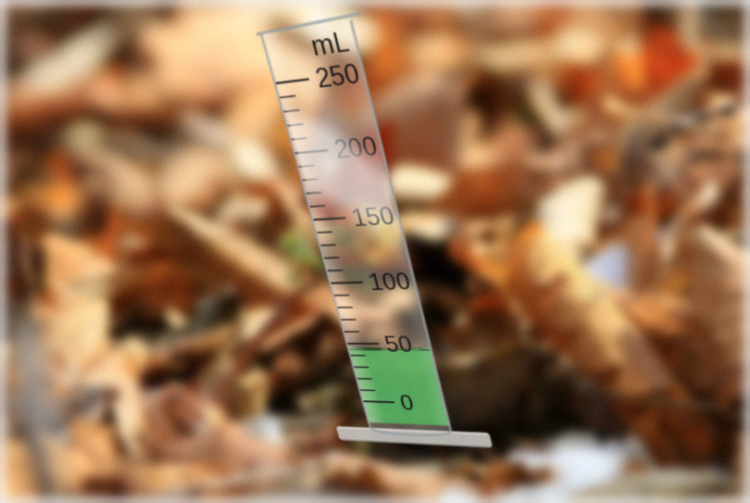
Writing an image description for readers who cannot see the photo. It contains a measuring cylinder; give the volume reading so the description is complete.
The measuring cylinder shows 45 mL
